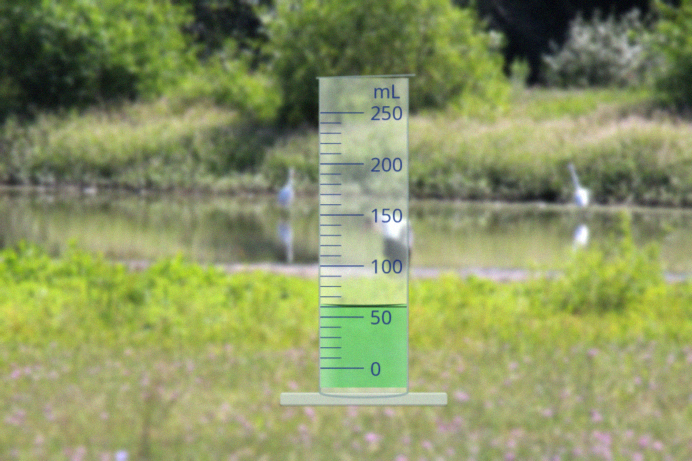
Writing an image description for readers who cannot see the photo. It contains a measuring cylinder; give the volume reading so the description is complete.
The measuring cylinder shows 60 mL
